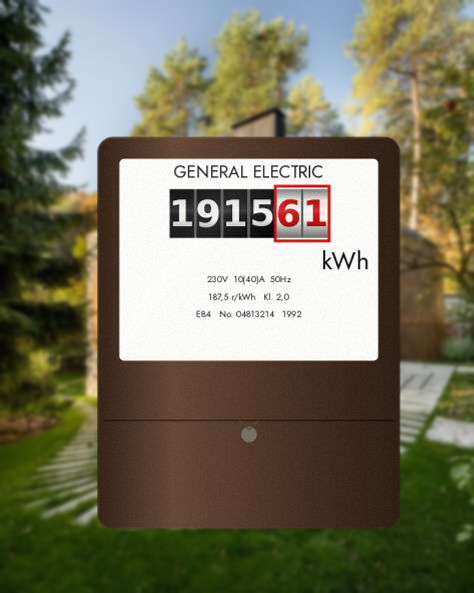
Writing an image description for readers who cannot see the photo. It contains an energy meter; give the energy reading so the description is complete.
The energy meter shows 1915.61 kWh
